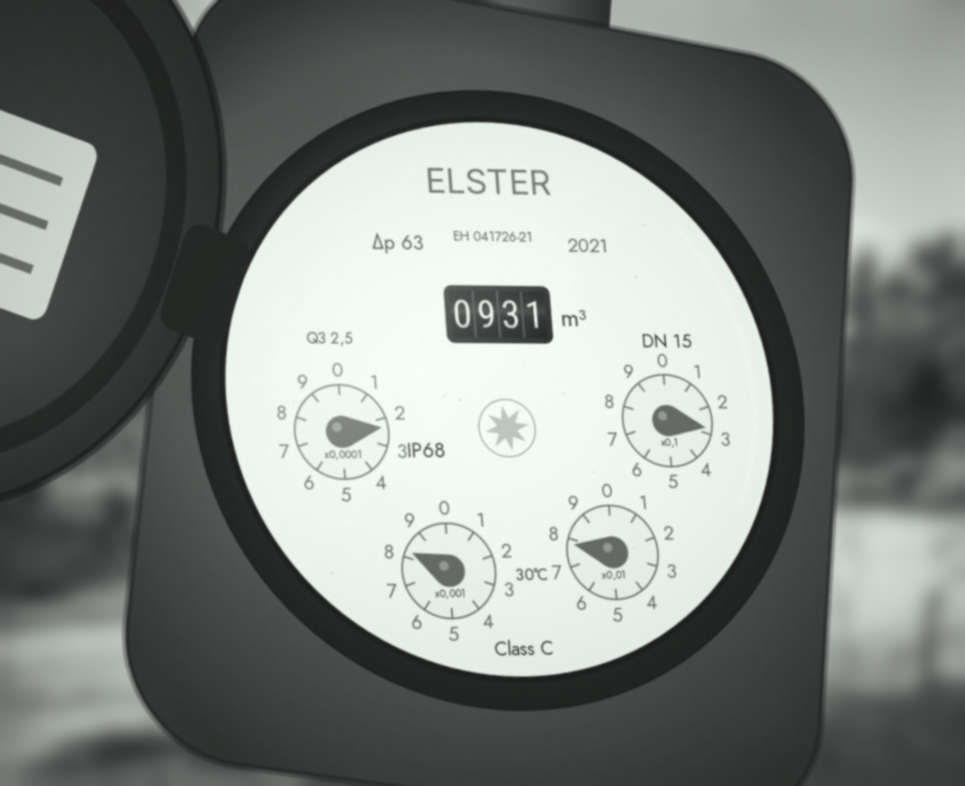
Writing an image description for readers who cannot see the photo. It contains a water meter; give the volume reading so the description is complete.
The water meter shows 931.2782 m³
